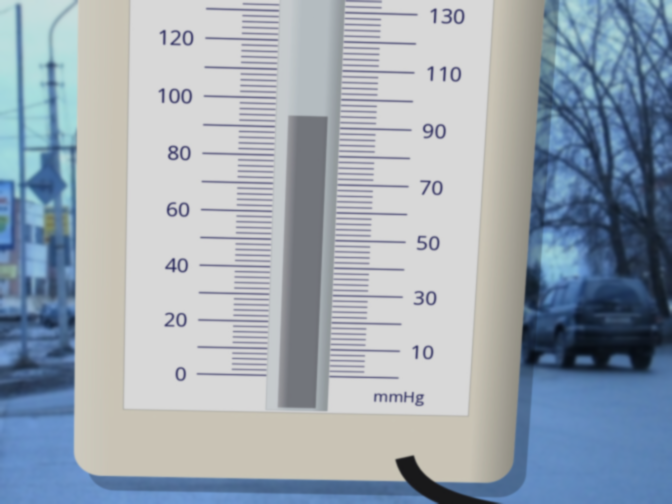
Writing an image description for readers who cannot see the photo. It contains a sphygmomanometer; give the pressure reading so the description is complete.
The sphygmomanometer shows 94 mmHg
